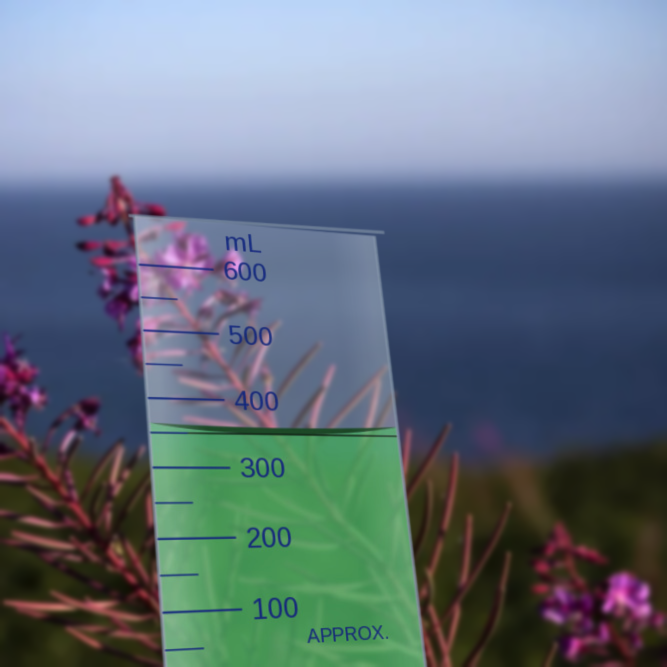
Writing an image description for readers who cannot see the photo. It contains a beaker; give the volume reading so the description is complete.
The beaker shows 350 mL
